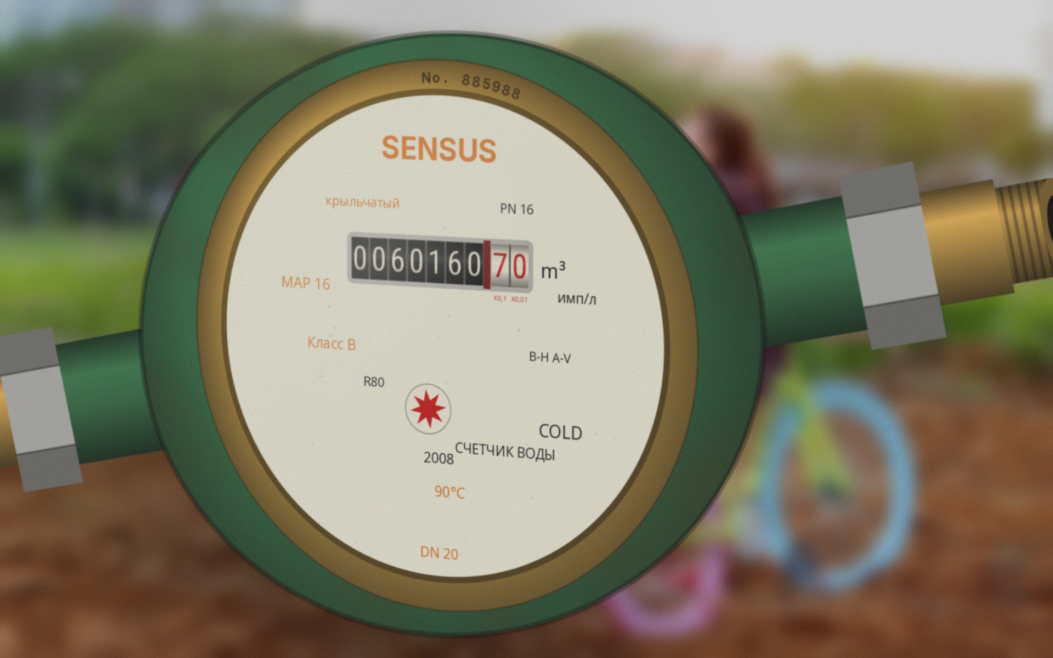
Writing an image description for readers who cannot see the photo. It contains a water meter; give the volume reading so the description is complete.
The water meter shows 60160.70 m³
